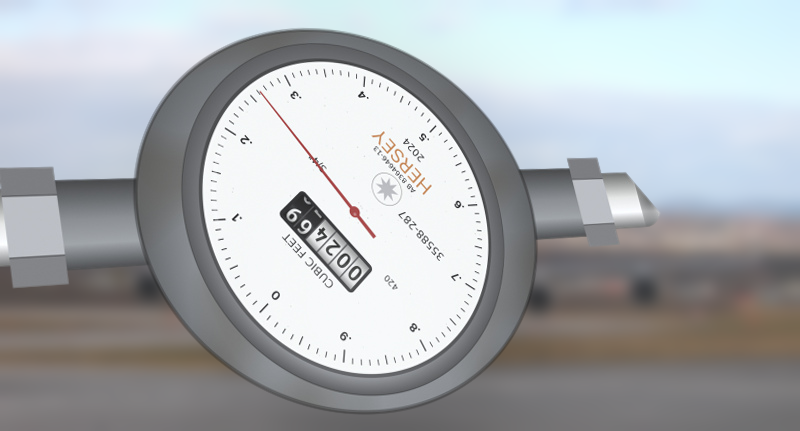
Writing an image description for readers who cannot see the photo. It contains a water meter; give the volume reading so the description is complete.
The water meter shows 2469.26 ft³
